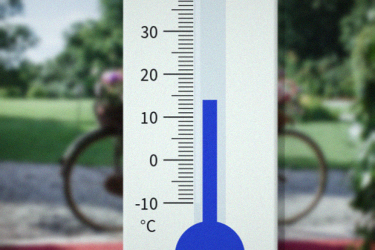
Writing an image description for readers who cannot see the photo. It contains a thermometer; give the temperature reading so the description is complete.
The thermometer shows 14 °C
